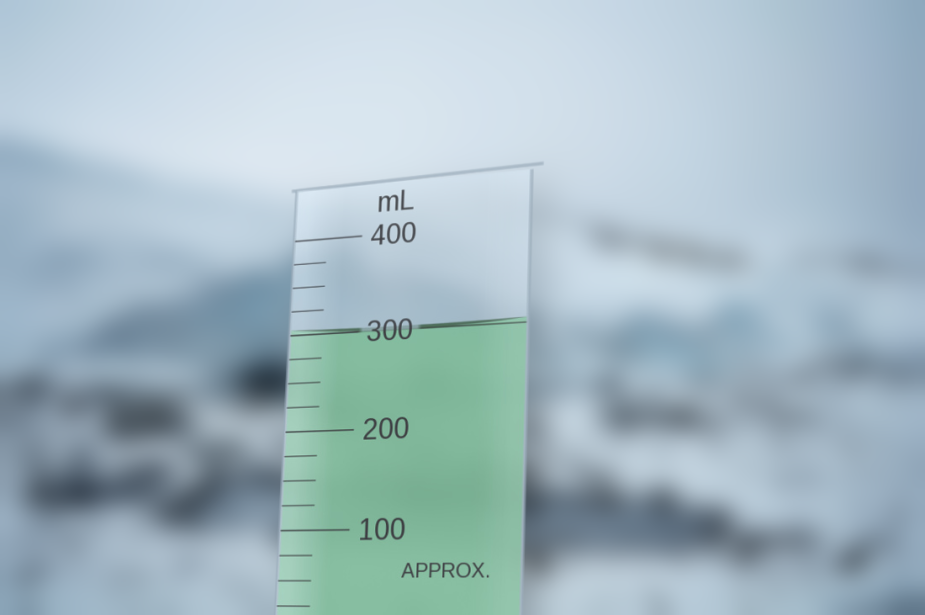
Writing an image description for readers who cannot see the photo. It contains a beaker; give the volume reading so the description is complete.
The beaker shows 300 mL
